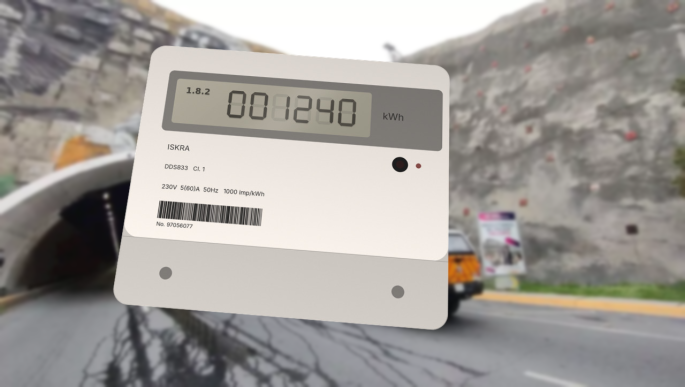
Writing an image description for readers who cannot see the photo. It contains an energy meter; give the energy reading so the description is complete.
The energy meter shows 1240 kWh
